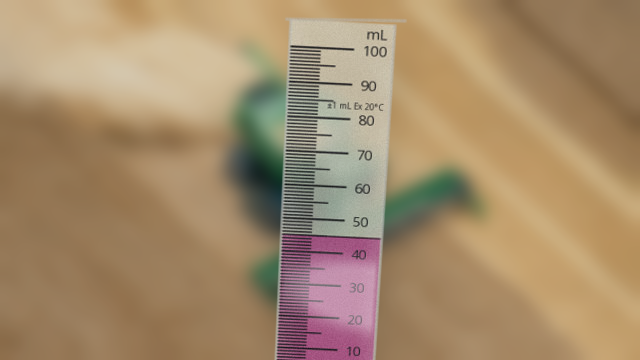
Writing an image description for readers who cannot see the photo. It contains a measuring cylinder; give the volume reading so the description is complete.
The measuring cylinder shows 45 mL
